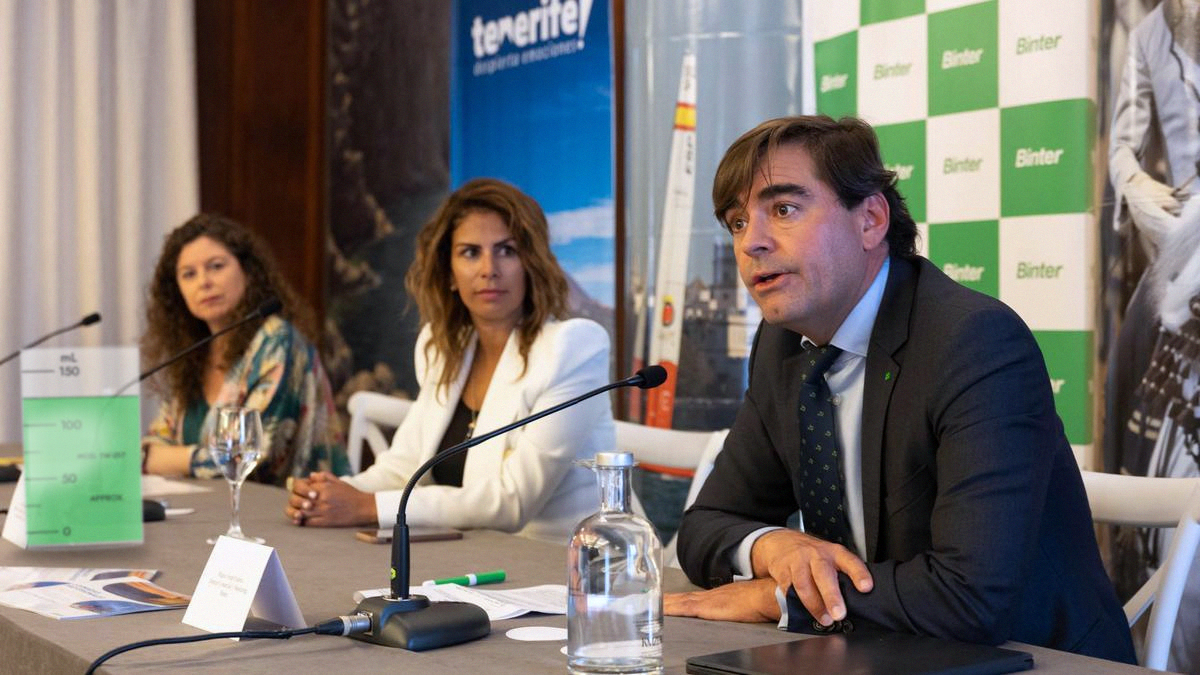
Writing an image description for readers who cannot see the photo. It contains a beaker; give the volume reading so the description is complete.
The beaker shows 125 mL
